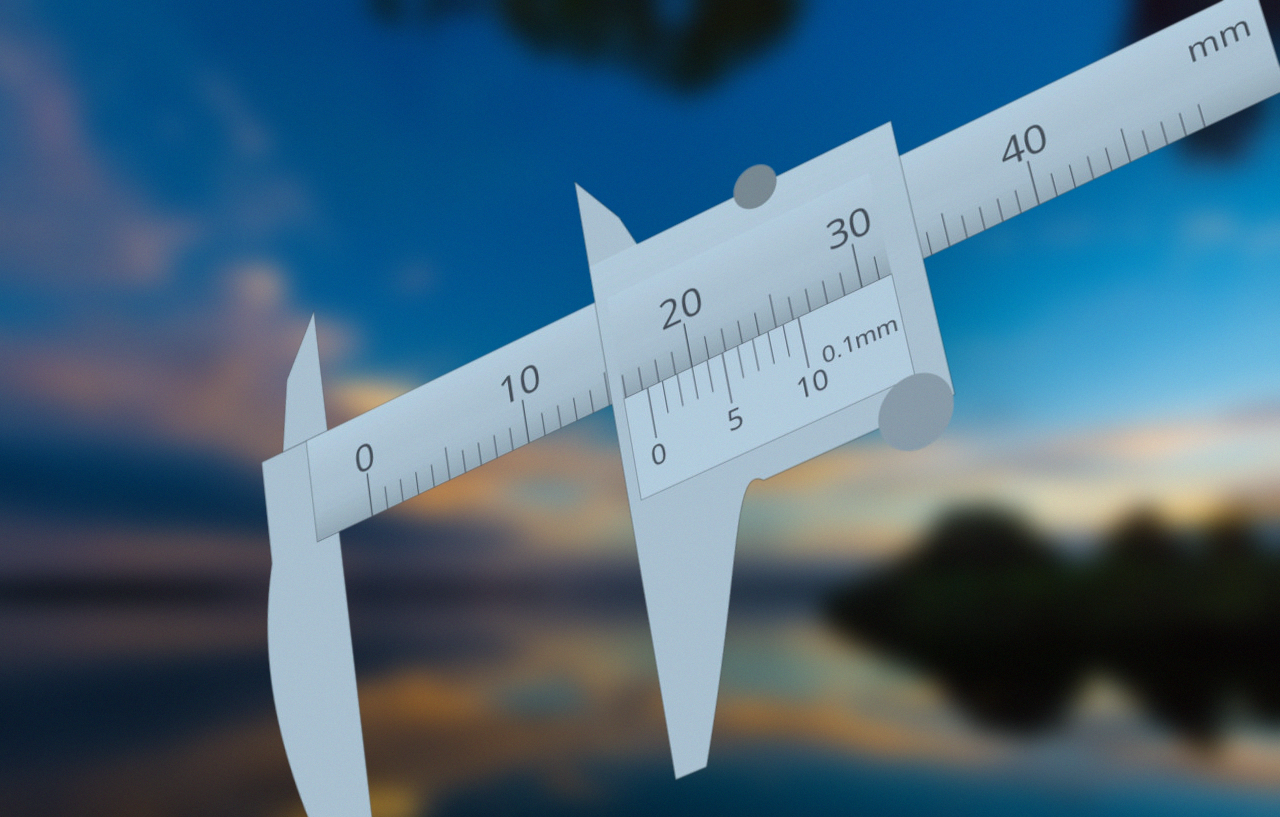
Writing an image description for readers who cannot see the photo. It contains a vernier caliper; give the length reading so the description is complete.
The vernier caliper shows 17.3 mm
